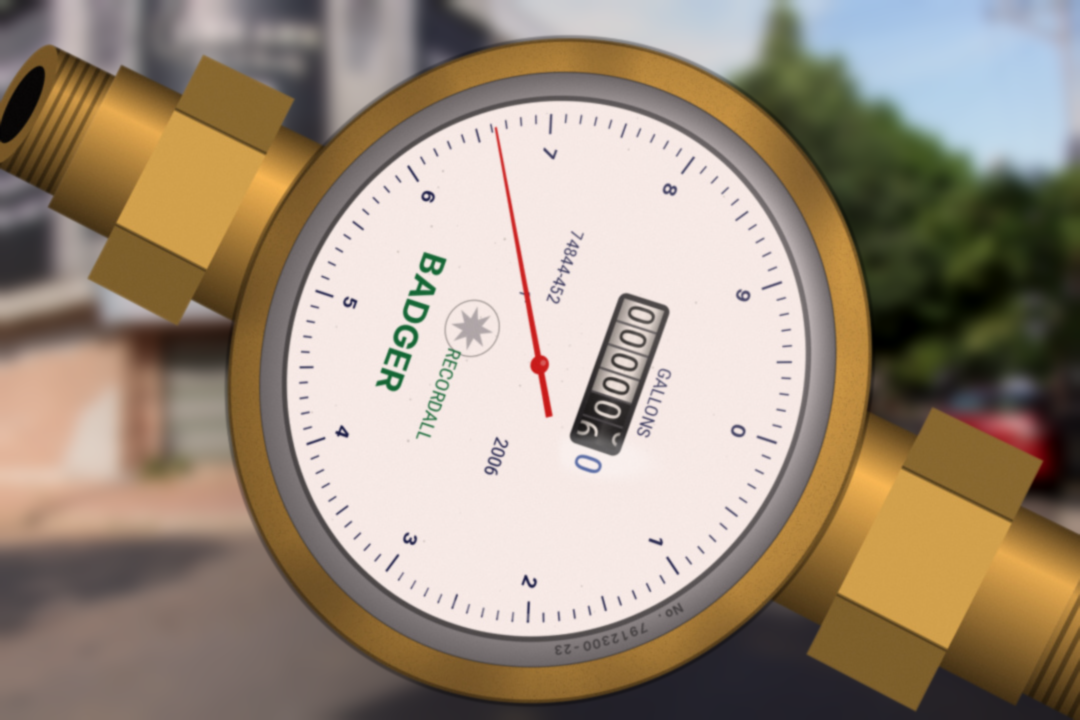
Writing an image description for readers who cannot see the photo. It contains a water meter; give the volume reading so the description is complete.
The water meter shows 56.6 gal
